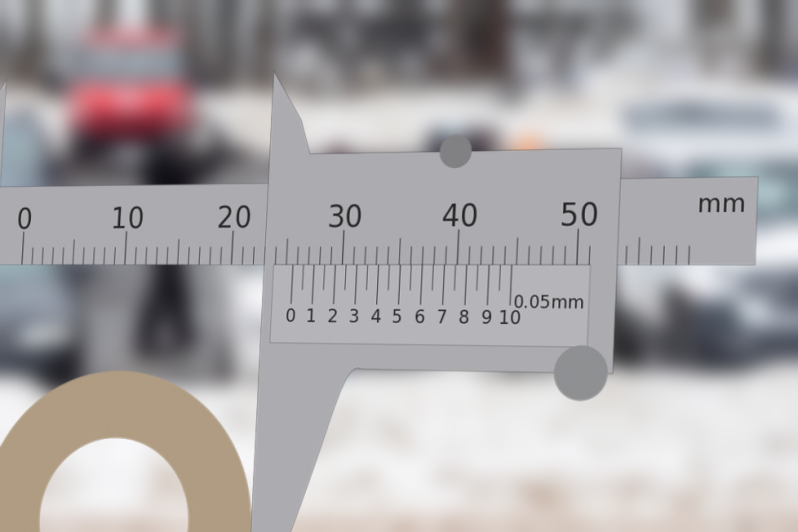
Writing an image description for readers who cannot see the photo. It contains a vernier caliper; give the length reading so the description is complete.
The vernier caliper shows 25.6 mm
